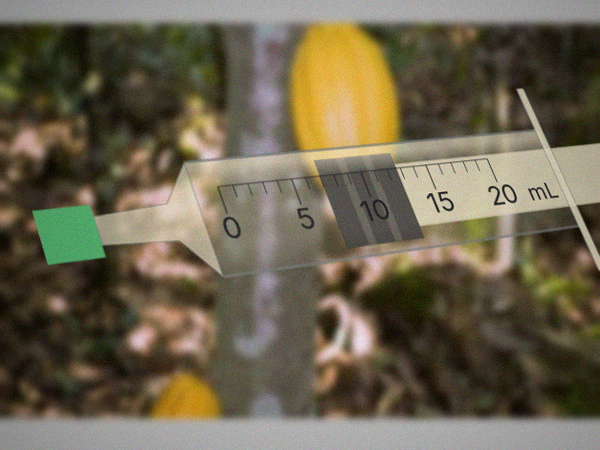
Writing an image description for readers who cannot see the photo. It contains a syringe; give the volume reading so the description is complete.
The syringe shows 7 mL
